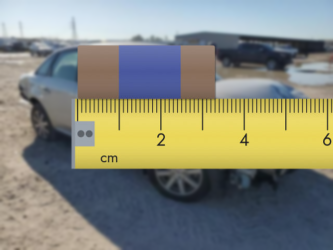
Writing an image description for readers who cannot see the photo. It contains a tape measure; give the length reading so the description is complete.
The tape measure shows 3.3 cm
